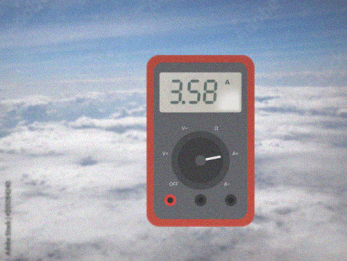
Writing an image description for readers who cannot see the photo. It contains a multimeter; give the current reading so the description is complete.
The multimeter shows 3.58 A
